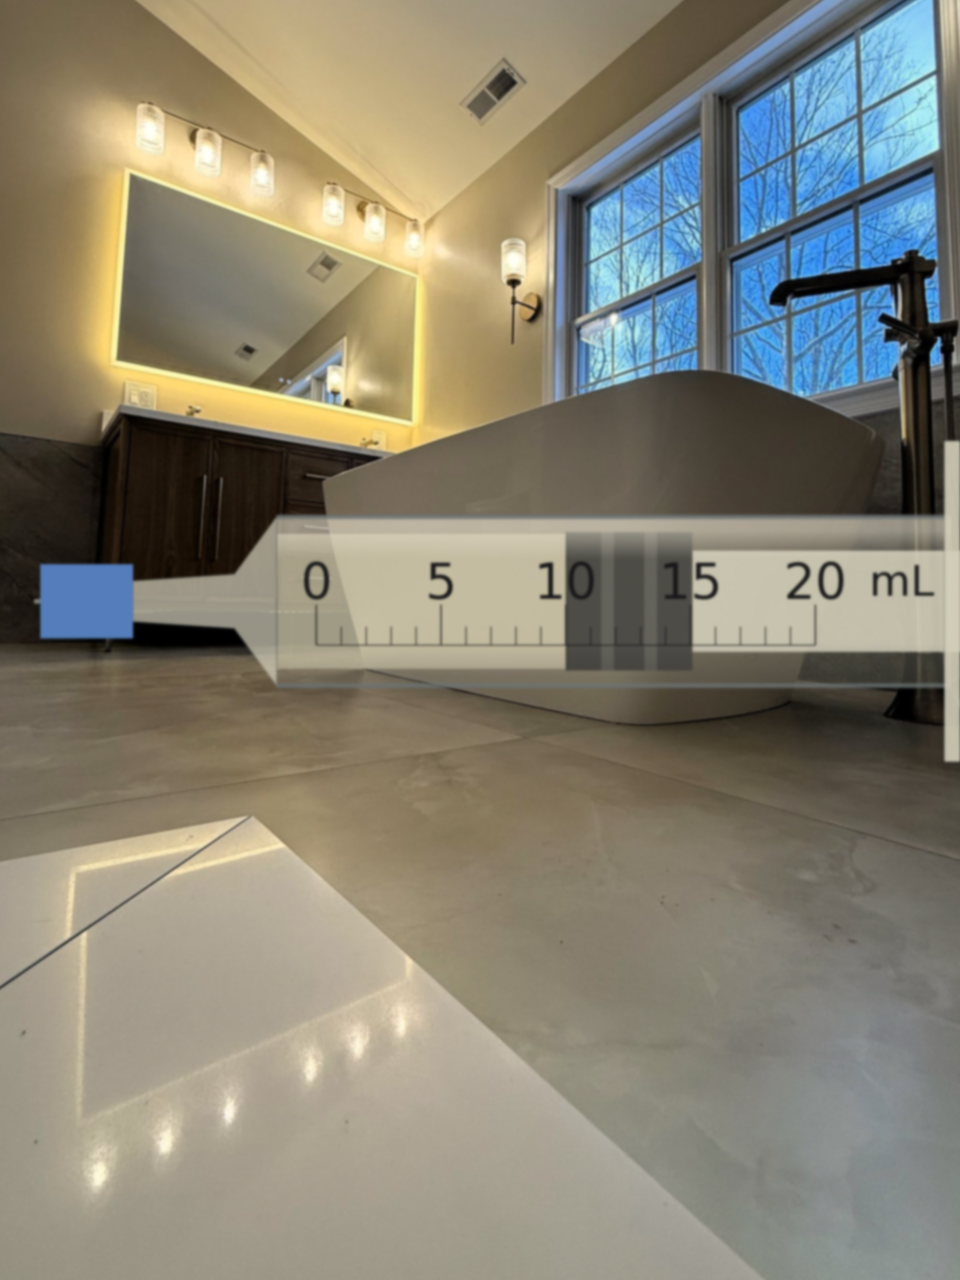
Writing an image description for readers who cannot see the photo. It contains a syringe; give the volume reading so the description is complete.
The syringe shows 10 mL
